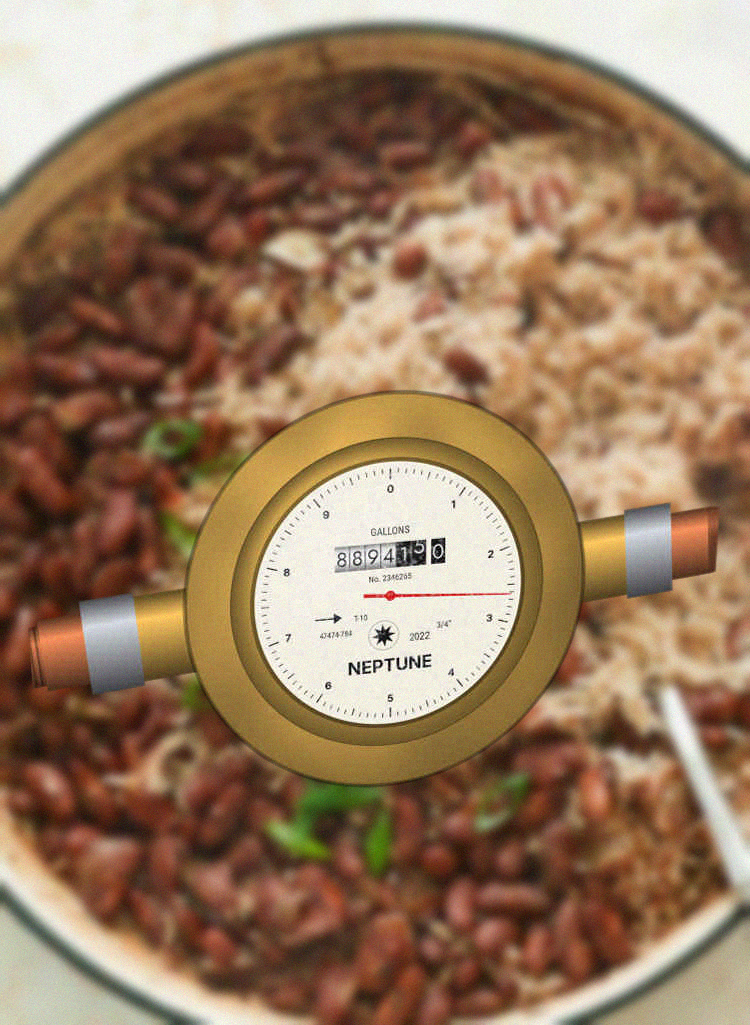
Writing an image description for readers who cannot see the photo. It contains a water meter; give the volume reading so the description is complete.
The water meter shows 8894152.6 gal
